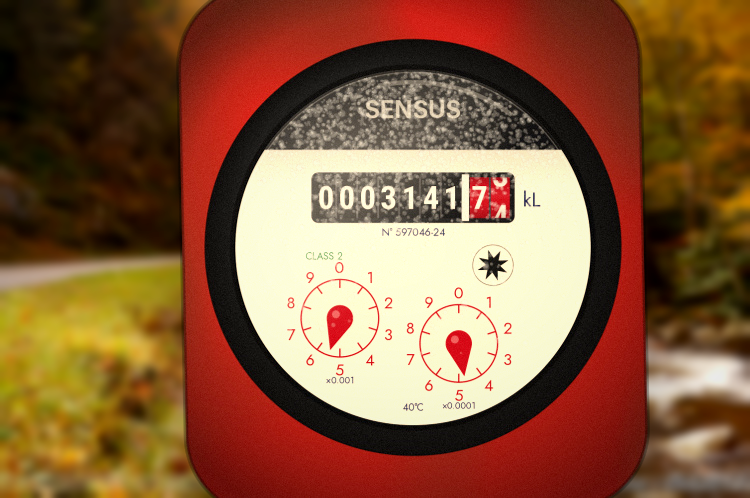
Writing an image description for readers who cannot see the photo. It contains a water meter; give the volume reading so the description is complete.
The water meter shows 3141.7354 kL
